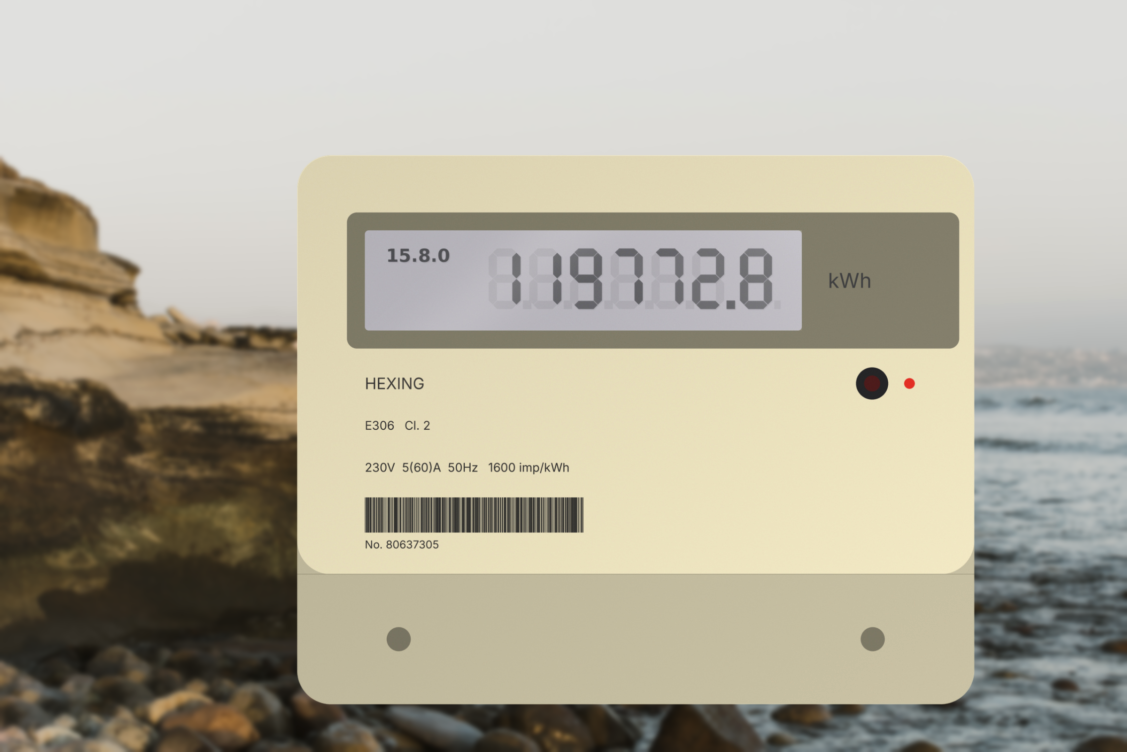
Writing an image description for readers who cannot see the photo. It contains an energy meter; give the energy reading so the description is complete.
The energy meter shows 119772.8 kWh
